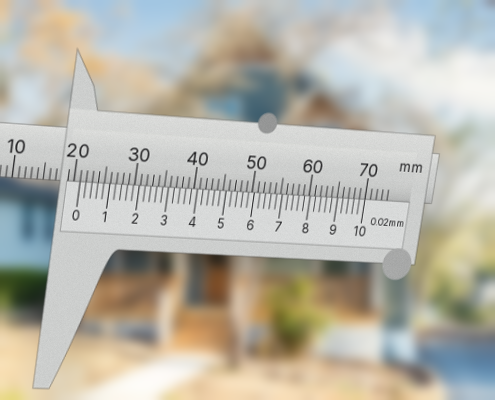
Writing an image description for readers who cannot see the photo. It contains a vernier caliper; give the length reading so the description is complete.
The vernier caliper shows 21.0 mm
